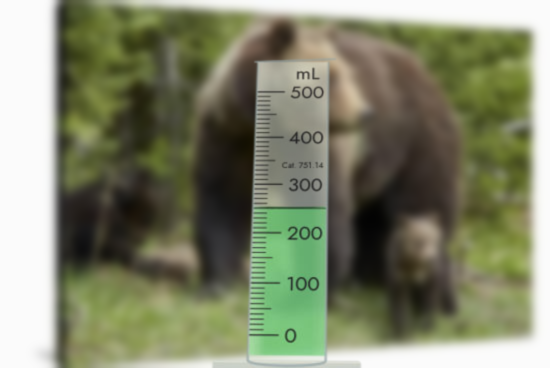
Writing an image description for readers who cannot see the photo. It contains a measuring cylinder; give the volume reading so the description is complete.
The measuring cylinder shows 250 mL
